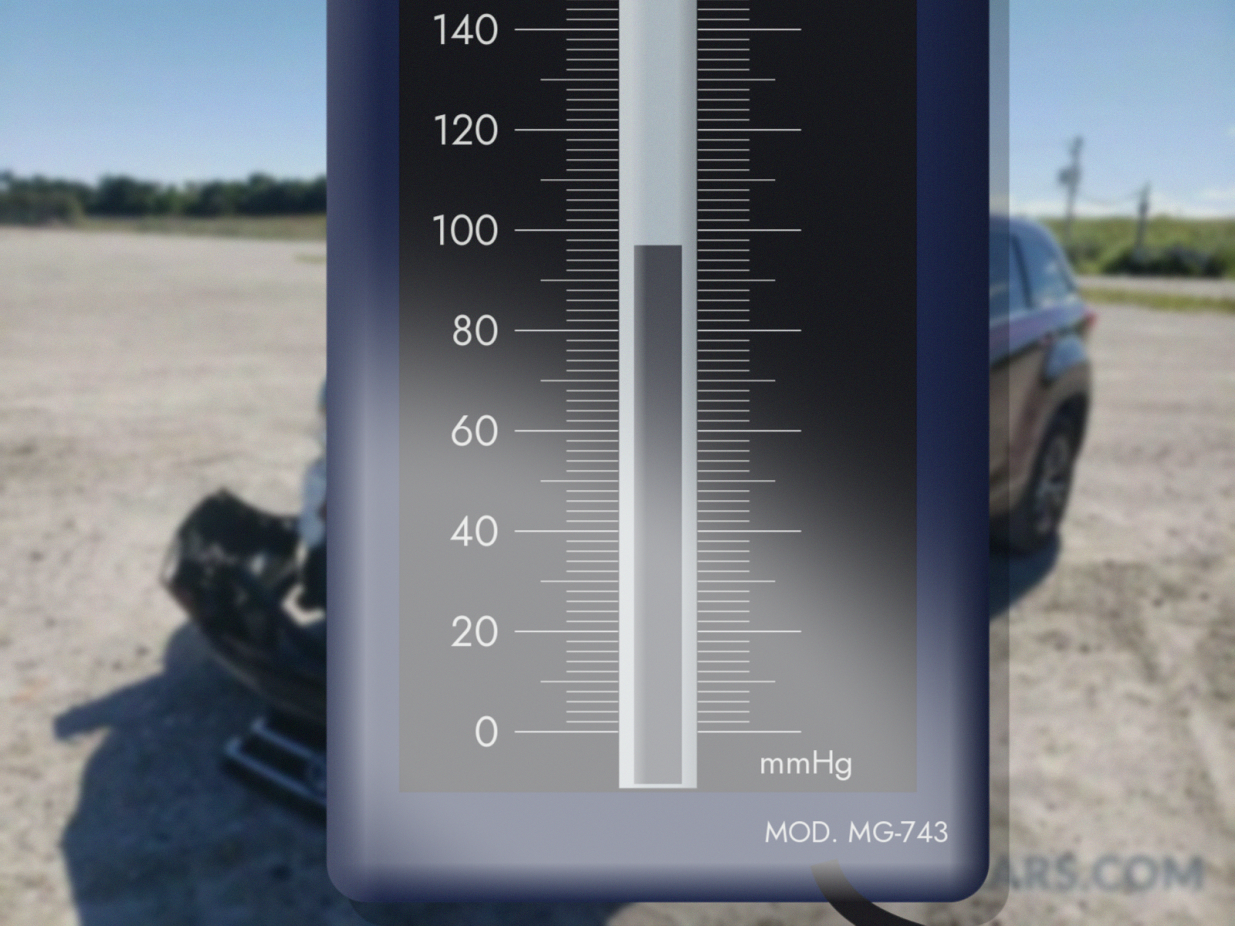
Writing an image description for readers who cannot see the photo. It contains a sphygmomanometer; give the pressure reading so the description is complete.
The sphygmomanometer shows 97 mmHg
